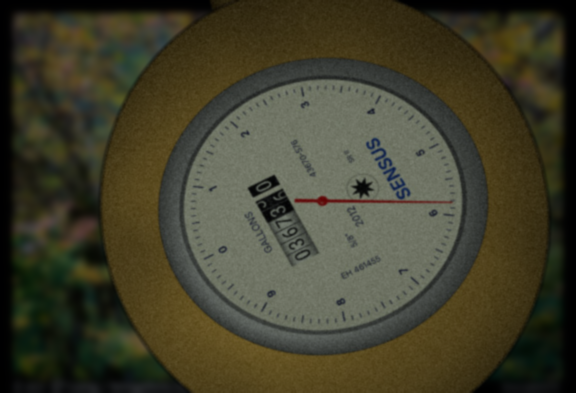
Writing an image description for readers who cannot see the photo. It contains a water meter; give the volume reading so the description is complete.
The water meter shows 367355.8 gal
